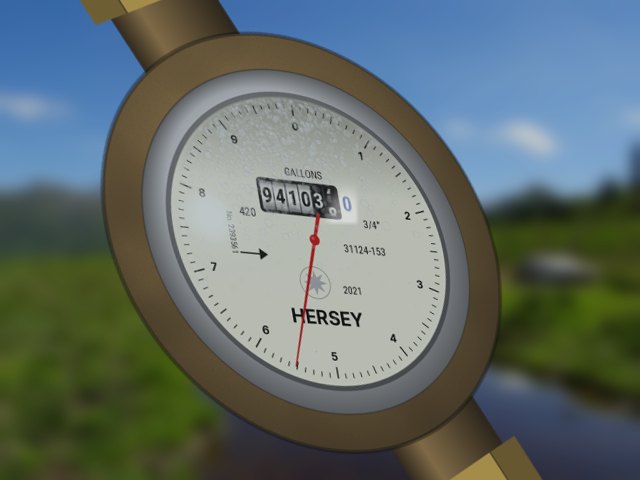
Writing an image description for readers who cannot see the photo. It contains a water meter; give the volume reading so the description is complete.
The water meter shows 9410375.5 gal
